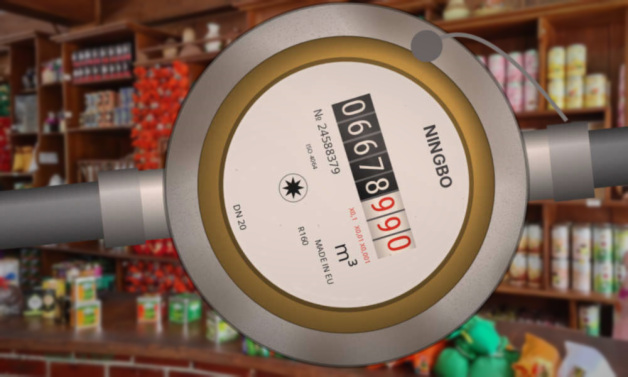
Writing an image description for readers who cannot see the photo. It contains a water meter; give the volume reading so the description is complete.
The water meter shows 6678.990 m³
